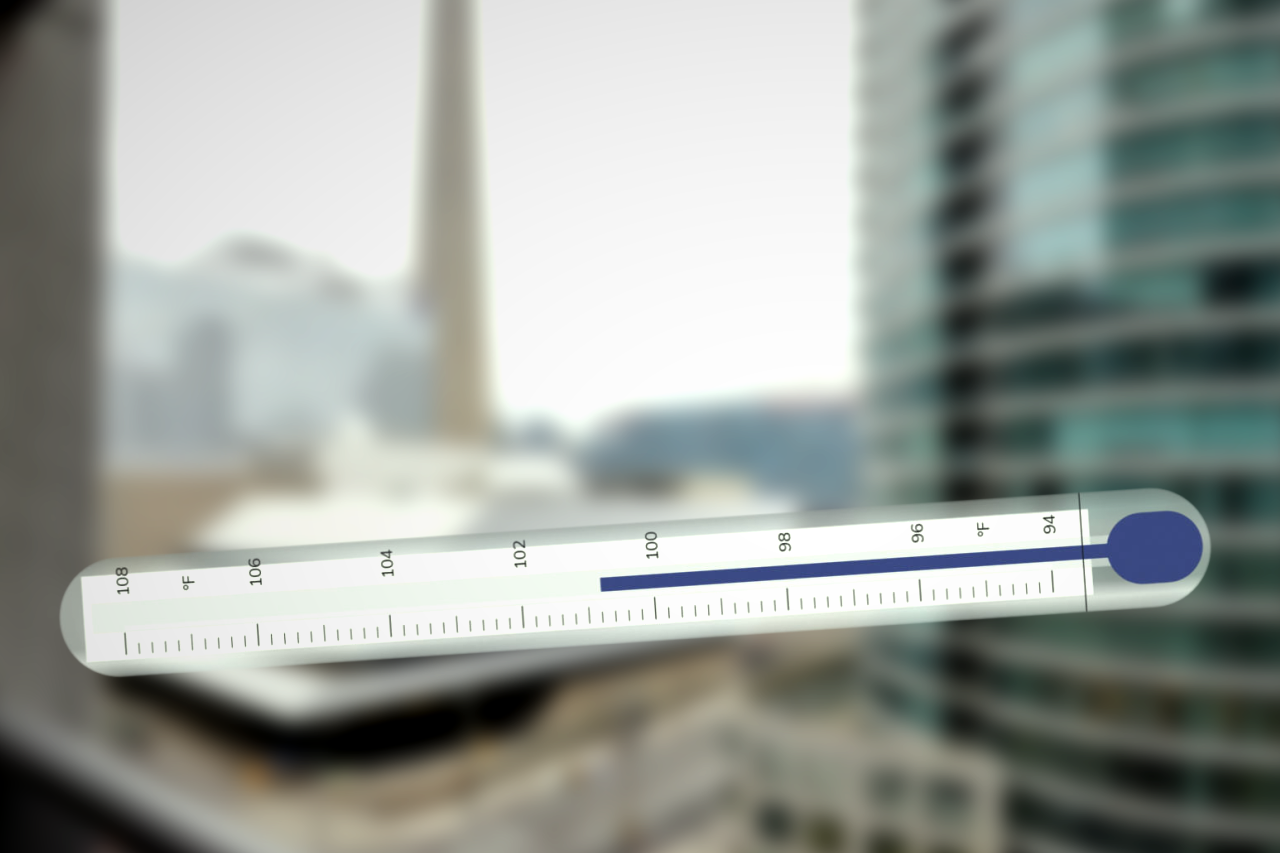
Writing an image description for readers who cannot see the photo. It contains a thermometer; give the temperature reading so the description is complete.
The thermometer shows 100.8 °F
